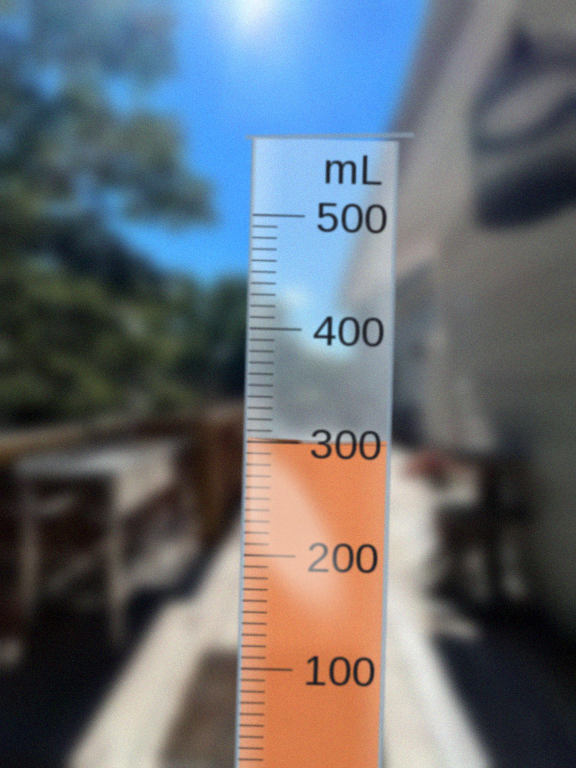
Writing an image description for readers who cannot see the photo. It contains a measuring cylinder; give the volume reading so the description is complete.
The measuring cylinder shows 300 mL
